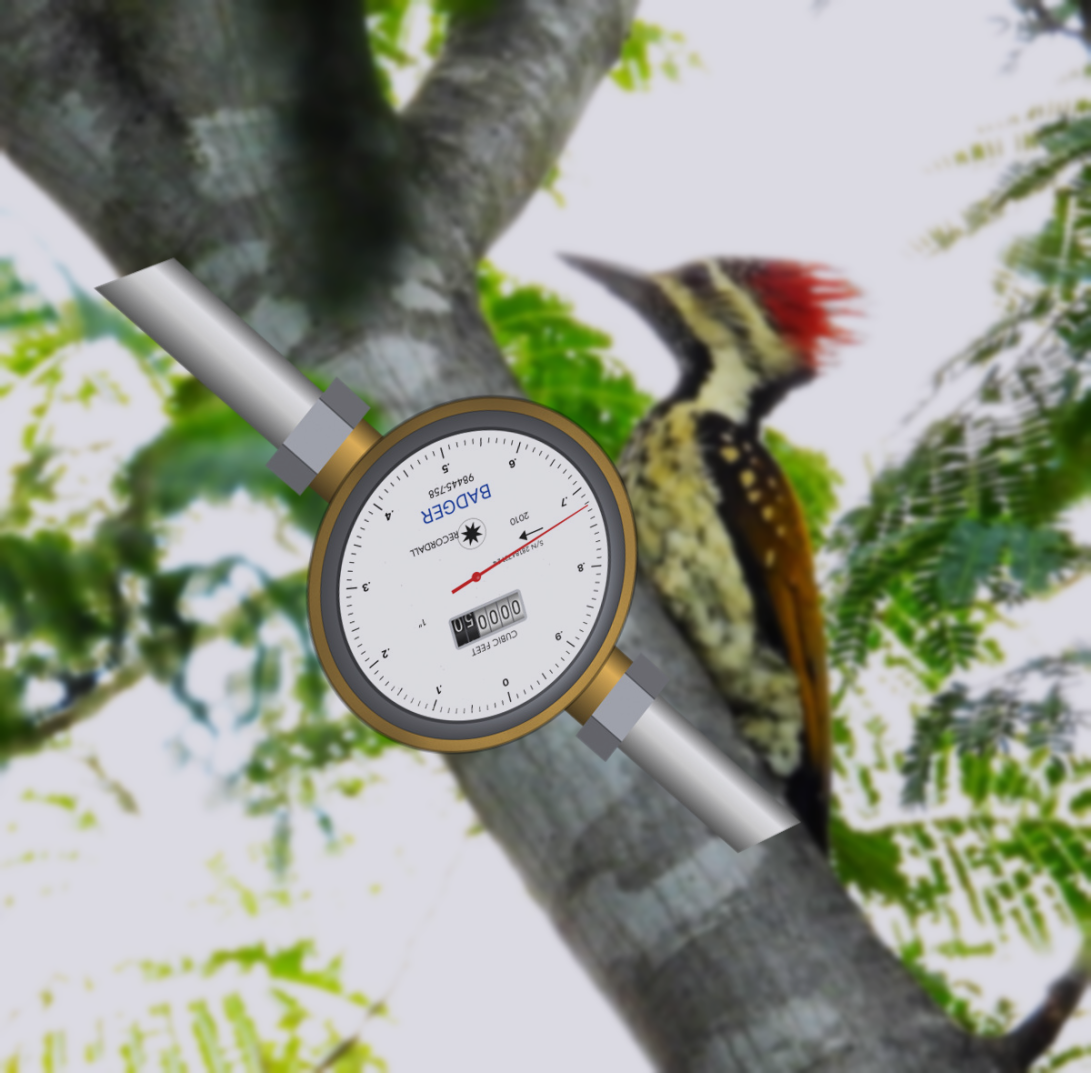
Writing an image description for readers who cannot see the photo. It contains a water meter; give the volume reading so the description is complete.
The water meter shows 49.72 ft³
